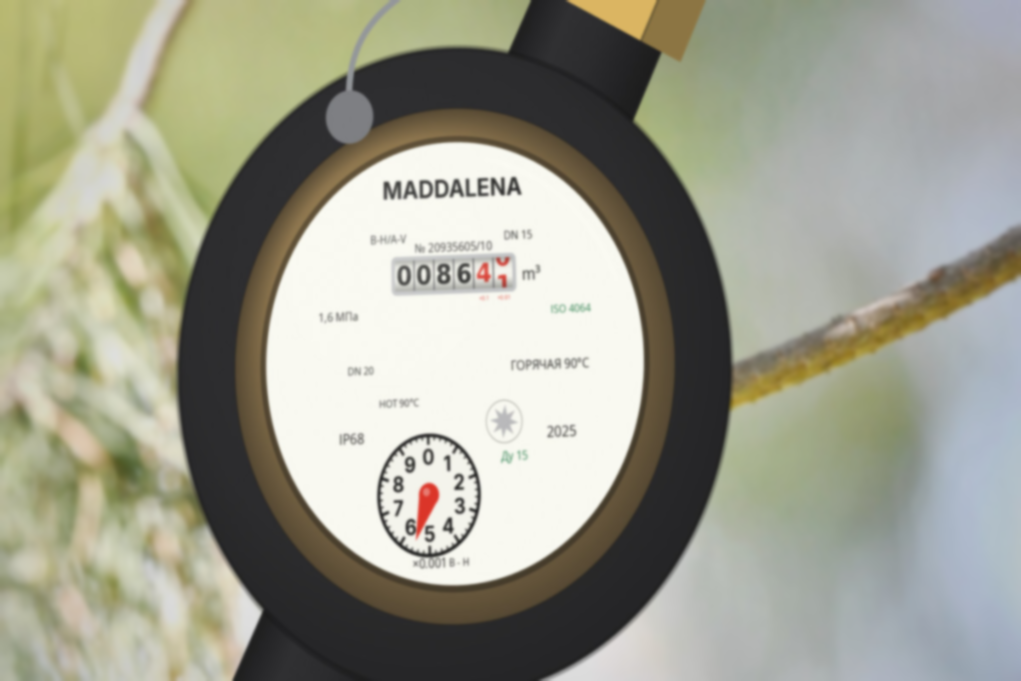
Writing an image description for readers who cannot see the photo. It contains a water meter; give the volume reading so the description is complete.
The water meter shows 86.405 m³
